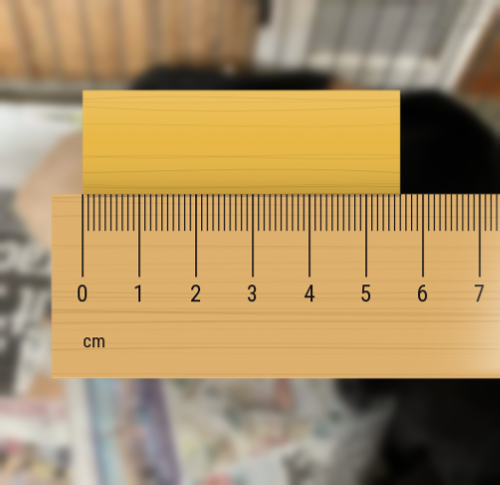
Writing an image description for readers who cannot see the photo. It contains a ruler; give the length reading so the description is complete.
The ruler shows 5.6 cm
